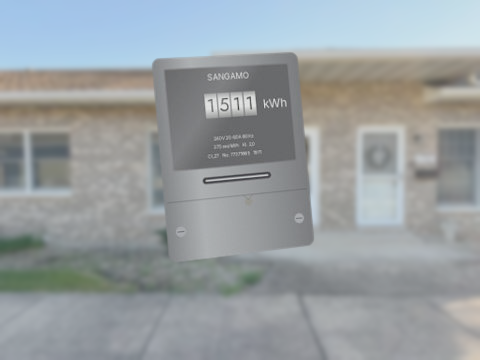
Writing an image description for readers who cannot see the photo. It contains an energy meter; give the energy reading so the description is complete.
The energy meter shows 1511 kWh
